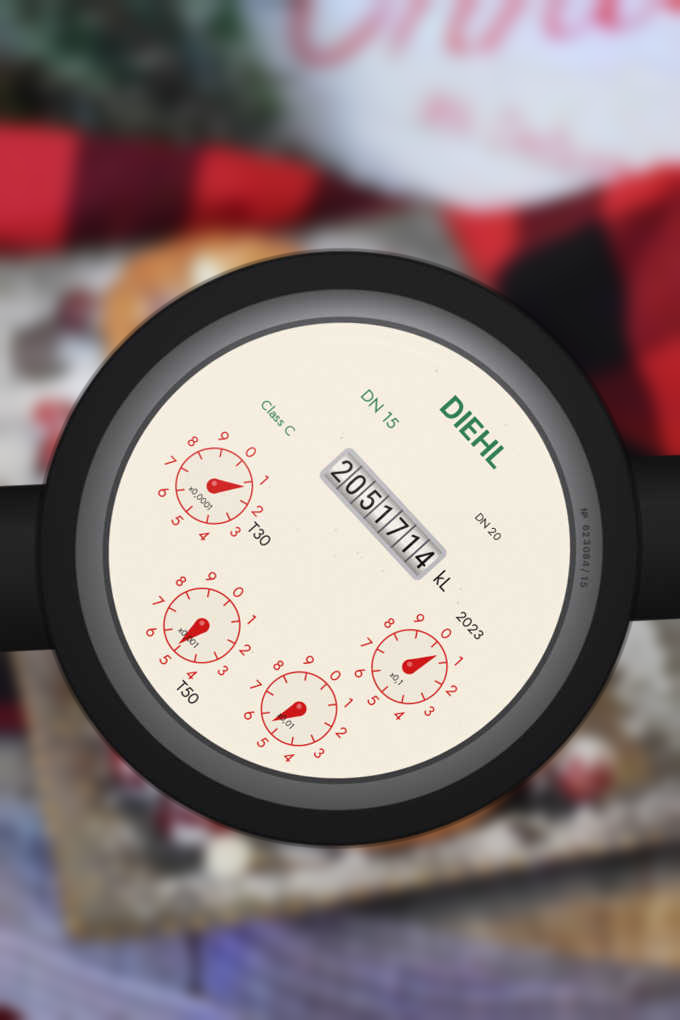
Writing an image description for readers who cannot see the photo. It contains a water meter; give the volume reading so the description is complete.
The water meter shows 2051714.0551 kL
